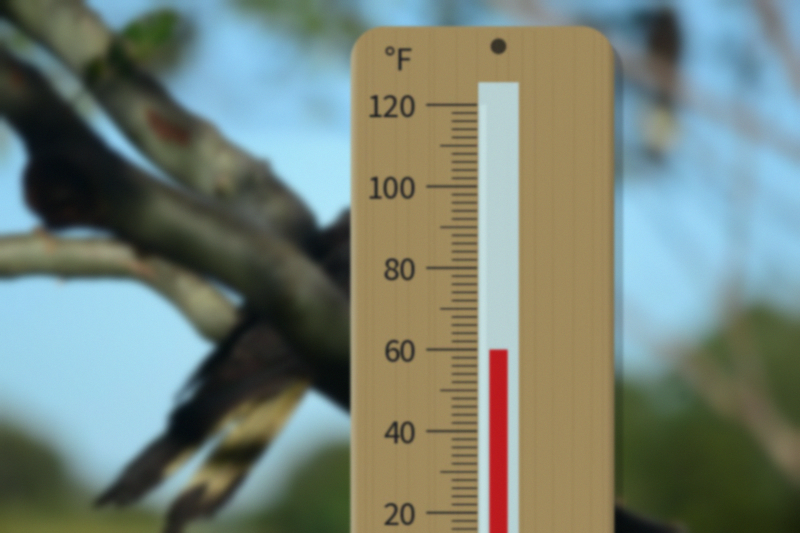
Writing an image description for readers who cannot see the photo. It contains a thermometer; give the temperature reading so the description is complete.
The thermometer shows 60 °F
